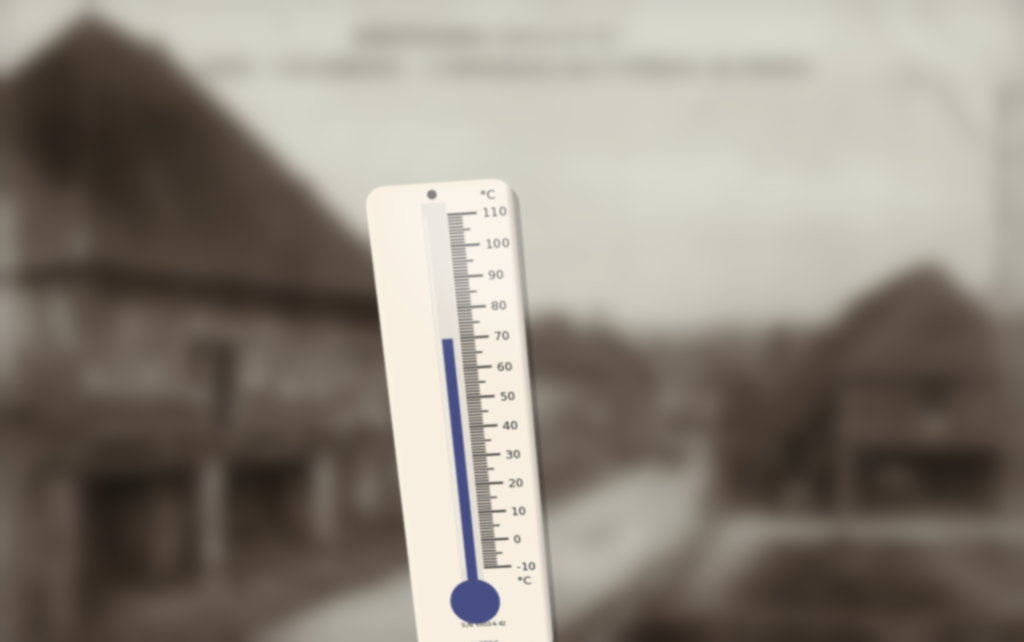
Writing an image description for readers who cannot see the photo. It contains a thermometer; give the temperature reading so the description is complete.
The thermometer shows 70 °C
